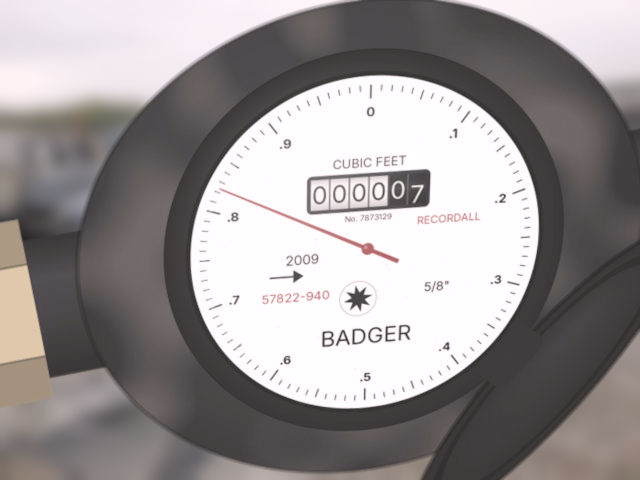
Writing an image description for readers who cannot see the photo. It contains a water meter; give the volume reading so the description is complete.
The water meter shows 6.82 ft³
